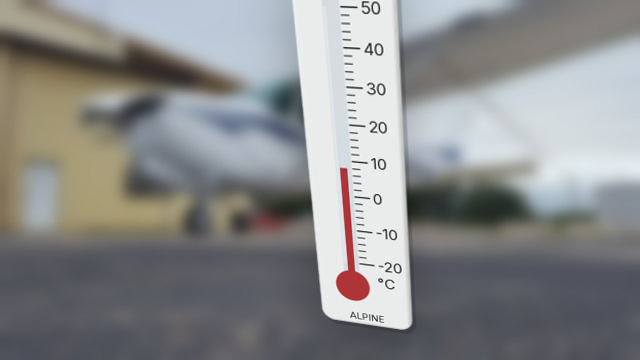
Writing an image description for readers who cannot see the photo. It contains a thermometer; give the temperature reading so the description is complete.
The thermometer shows 8 °C
